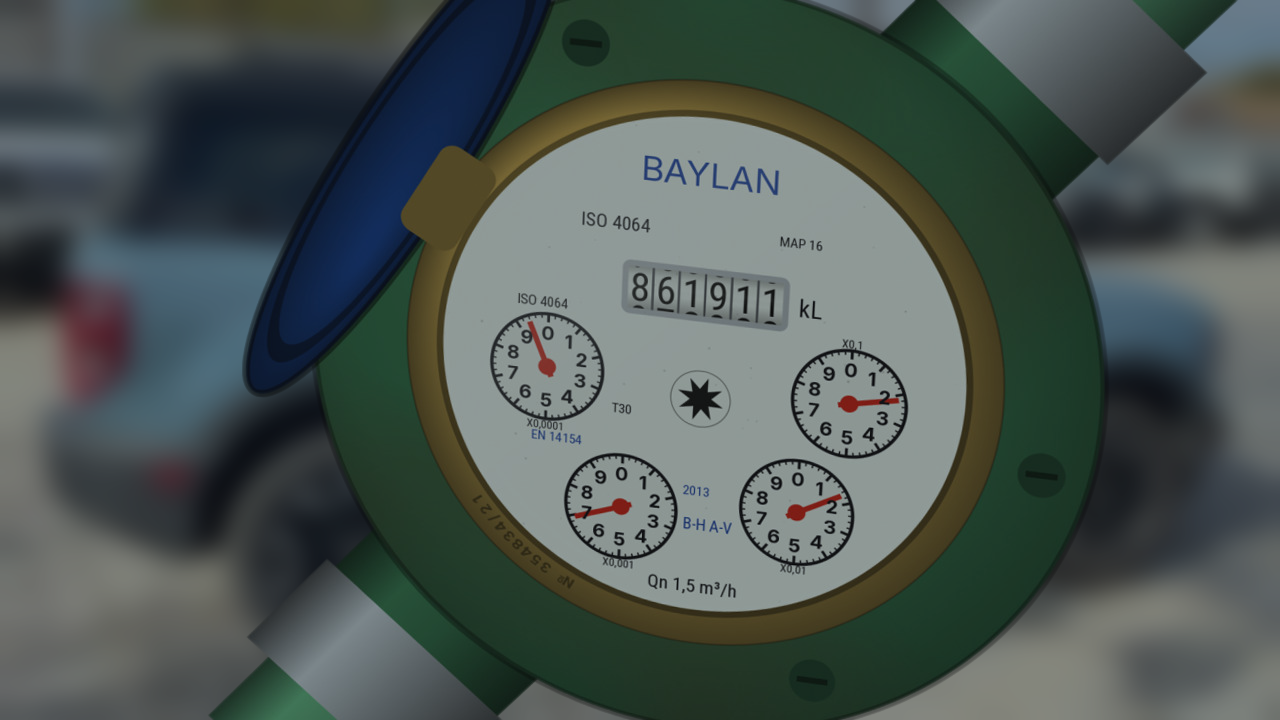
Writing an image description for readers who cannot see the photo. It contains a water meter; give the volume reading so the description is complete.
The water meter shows 861911.2169 kL
